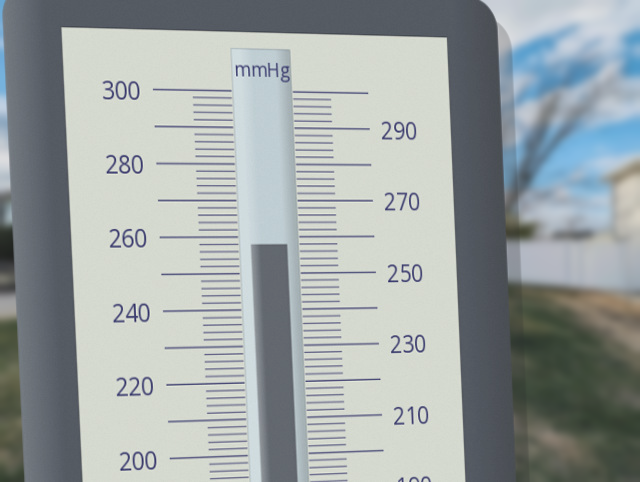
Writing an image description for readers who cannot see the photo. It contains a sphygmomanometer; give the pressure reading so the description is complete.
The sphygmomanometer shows 258 mmHg
